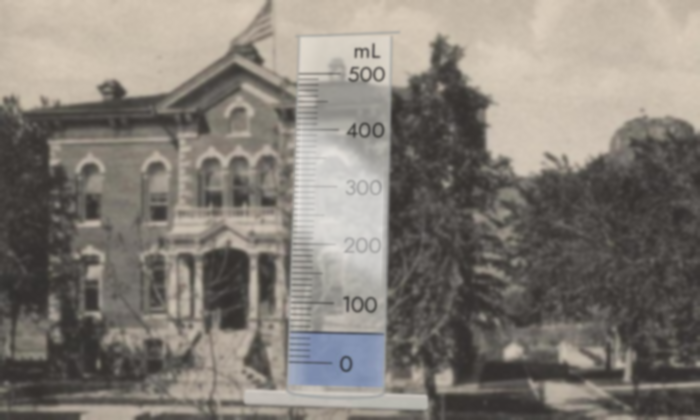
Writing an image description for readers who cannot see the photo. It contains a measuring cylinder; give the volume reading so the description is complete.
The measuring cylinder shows 50 mL
